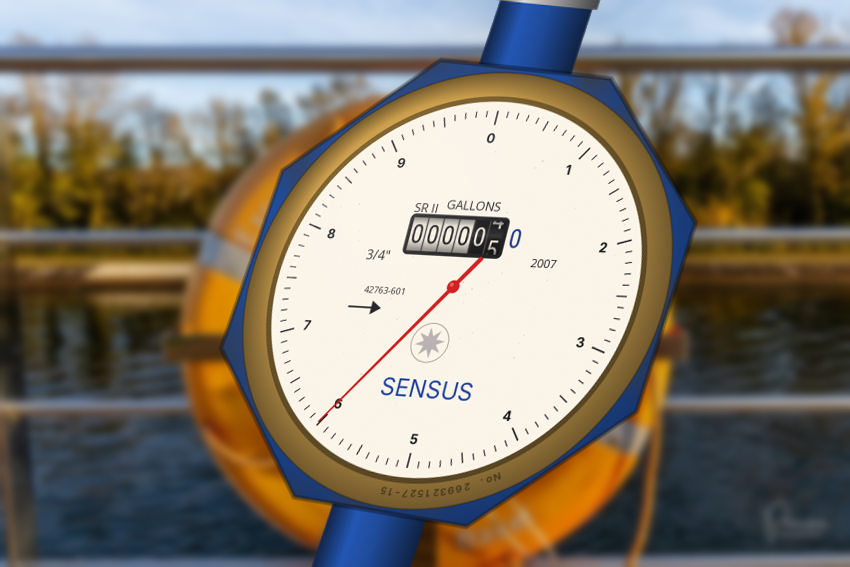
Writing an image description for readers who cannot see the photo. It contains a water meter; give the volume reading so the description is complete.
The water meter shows 46.0 gal
